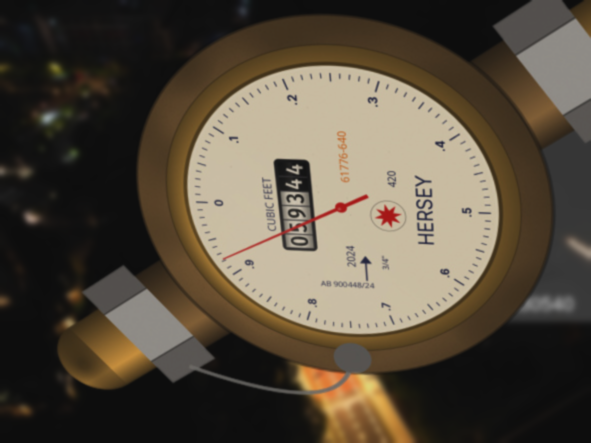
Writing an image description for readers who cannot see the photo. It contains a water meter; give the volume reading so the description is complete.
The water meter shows 59343.92 ft³
